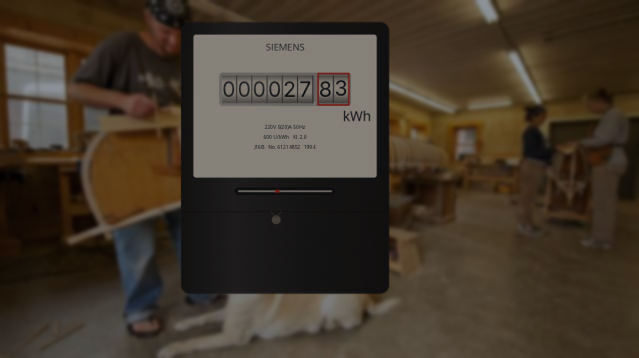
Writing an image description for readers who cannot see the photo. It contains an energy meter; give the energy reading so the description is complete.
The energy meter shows 27.83 kWh
